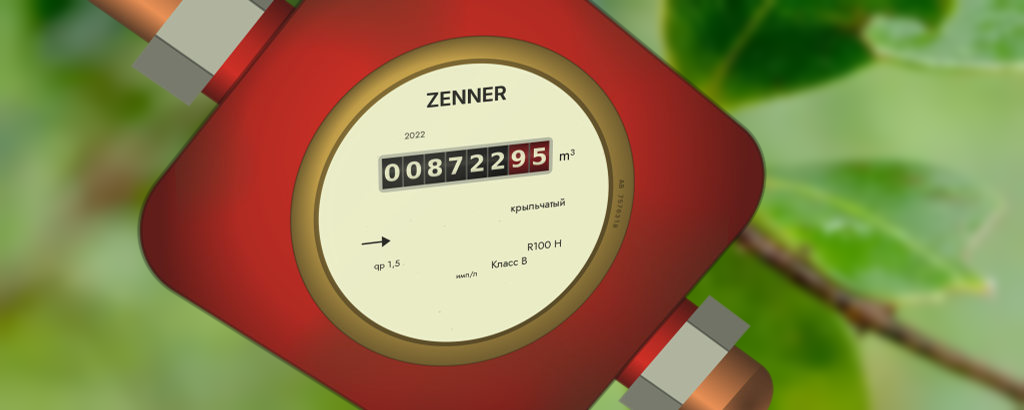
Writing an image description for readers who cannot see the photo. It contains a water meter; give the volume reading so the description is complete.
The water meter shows 8722.95 m³
